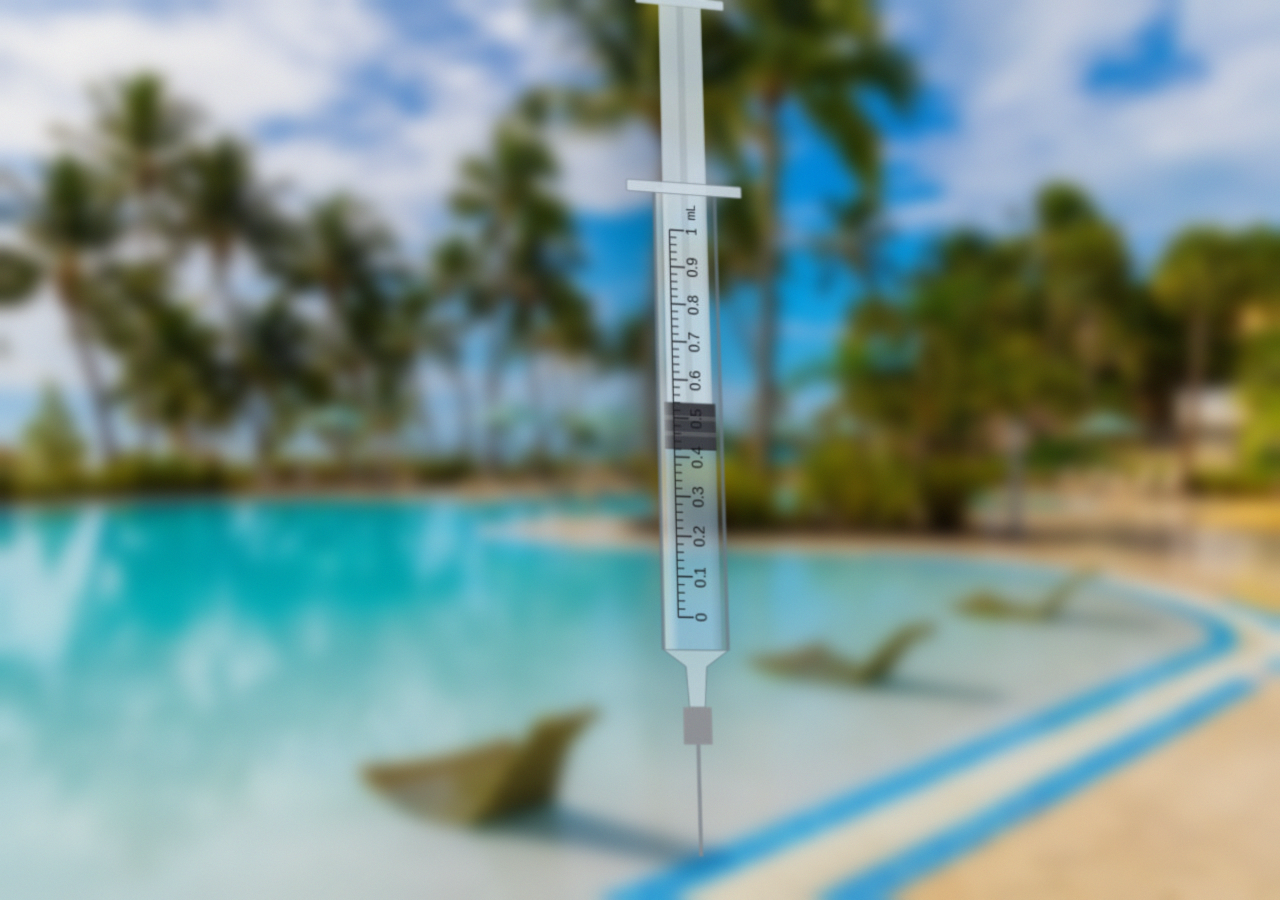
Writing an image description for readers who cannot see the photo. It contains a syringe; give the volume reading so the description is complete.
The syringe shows 0.42 mL
